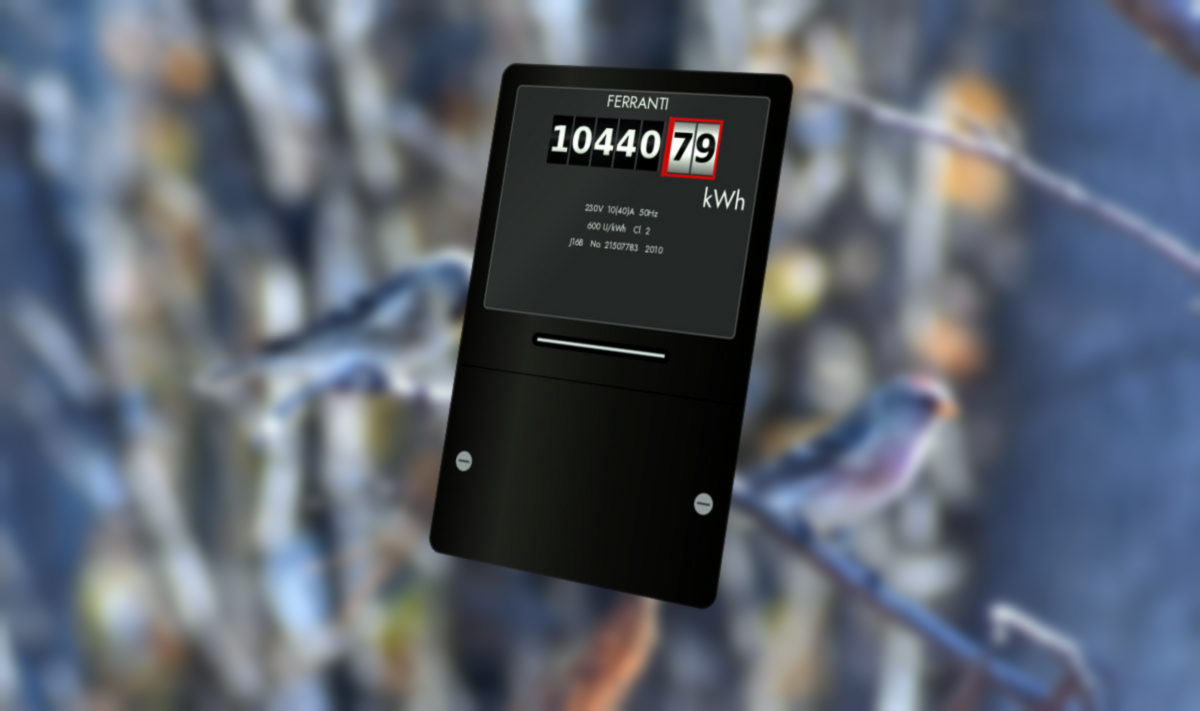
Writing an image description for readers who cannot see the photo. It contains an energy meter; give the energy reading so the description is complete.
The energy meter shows 10440.79 kWh
